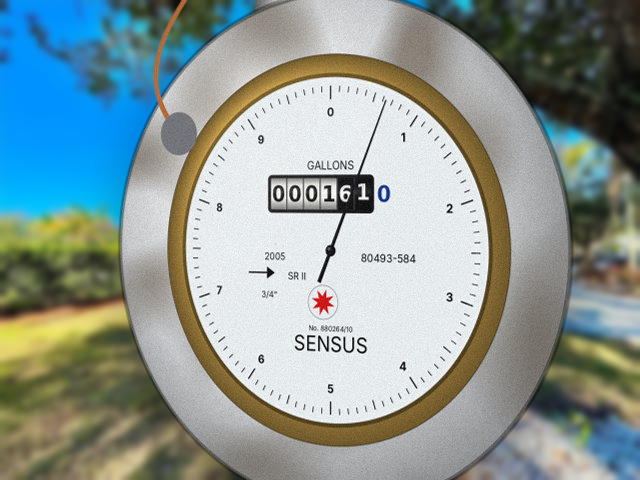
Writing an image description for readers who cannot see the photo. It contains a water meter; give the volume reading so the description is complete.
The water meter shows 1610.6 gal
